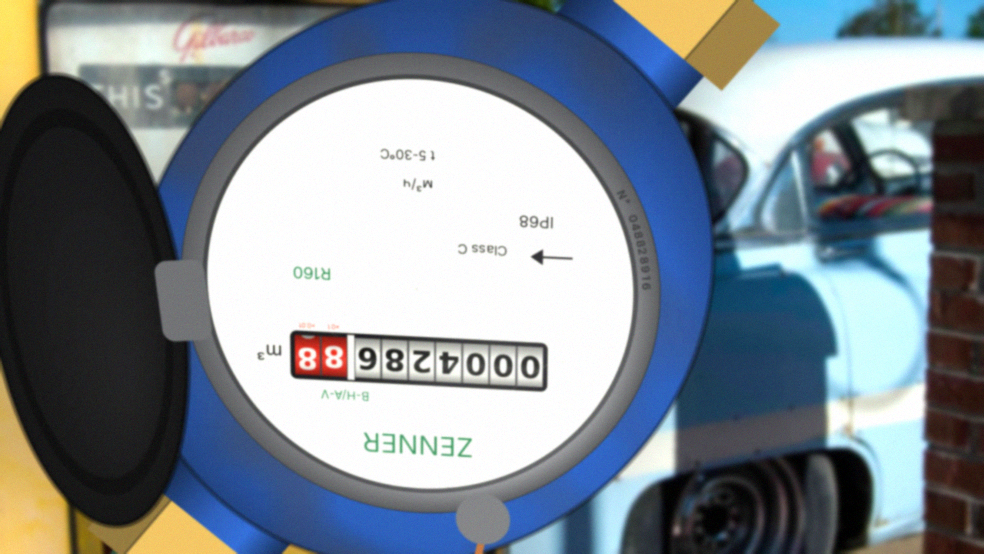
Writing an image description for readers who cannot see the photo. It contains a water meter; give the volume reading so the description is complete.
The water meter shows 4286.88 m³
